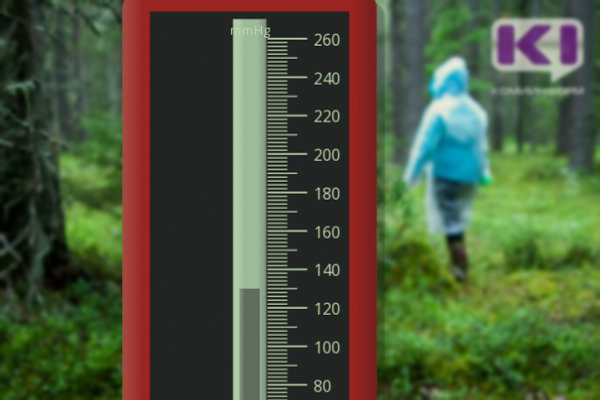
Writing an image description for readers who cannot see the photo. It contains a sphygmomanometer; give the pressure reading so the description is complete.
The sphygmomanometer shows 130 mmHg
